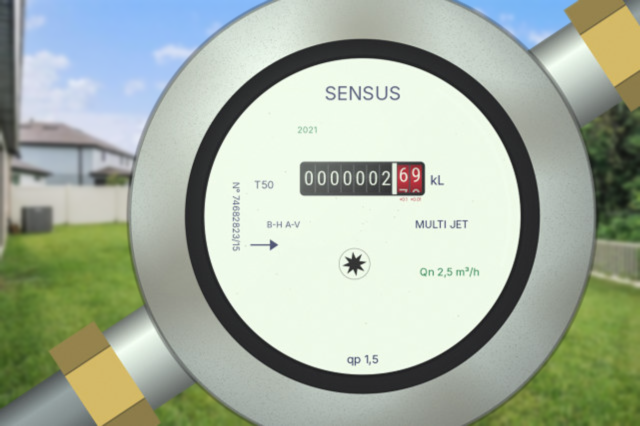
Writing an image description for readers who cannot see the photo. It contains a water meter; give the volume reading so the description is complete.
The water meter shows 2.69 kL
